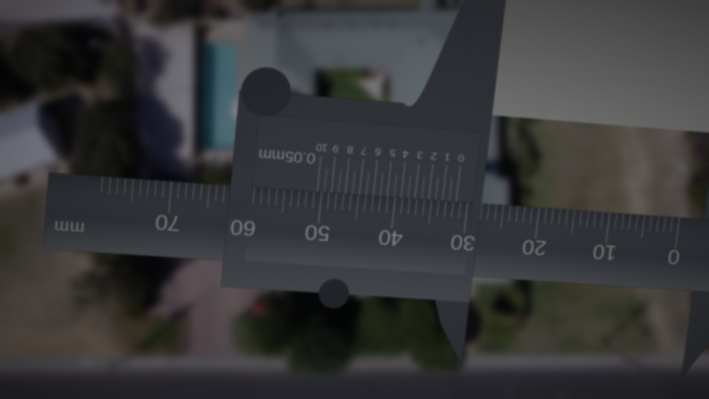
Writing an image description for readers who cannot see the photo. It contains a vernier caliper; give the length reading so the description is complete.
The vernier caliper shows 31.6 mm
